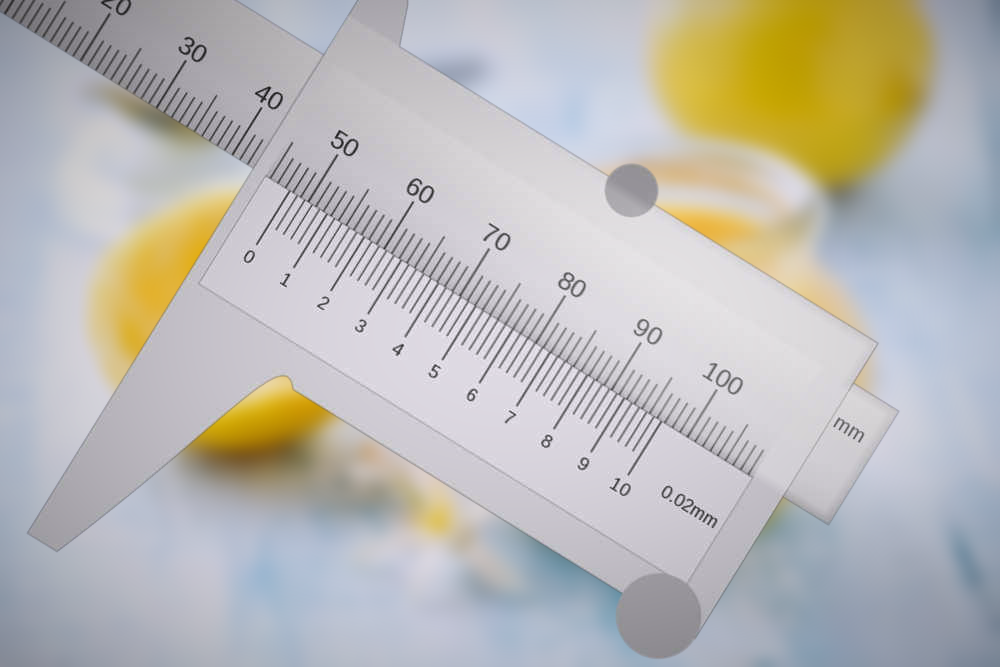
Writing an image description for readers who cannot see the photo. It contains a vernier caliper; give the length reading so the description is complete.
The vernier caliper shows 47.6 mm
